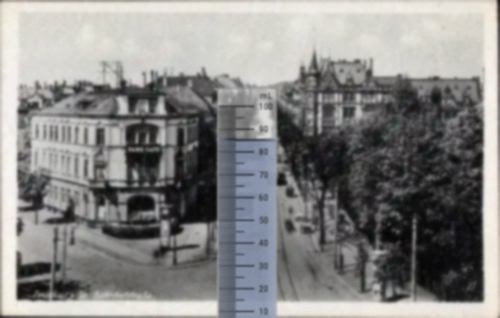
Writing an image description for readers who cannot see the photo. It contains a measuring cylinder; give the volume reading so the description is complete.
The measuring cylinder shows 85 mL
